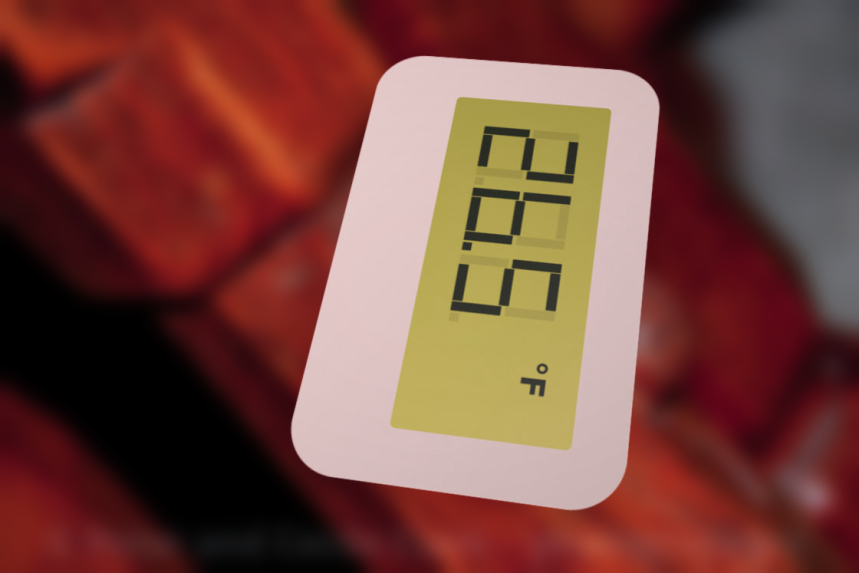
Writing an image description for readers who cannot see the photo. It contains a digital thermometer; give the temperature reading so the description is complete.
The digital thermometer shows 26.5 °F
